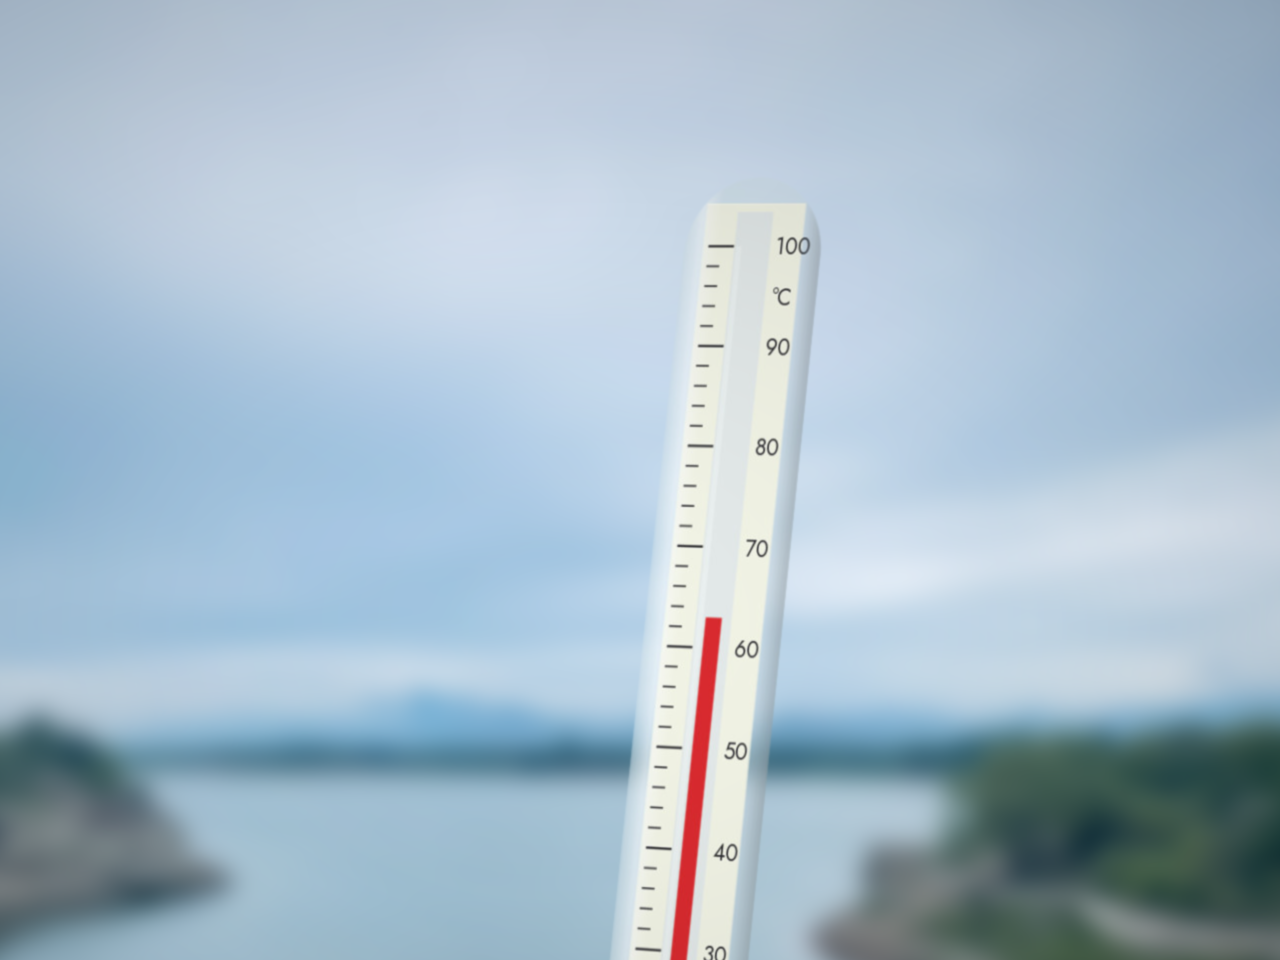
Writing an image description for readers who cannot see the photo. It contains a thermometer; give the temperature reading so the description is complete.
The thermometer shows 63 °C
